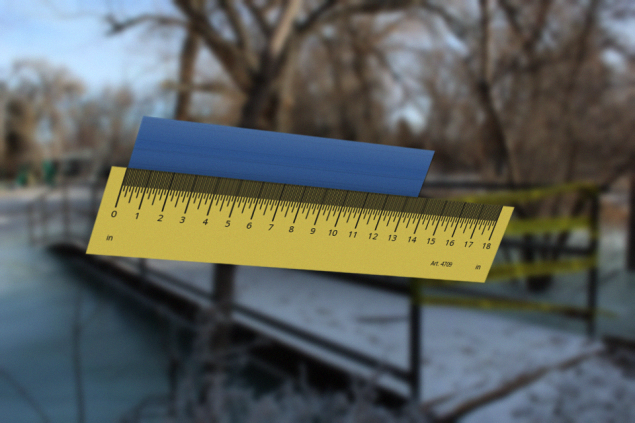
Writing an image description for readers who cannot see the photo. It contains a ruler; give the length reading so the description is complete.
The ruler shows 13.5 in
